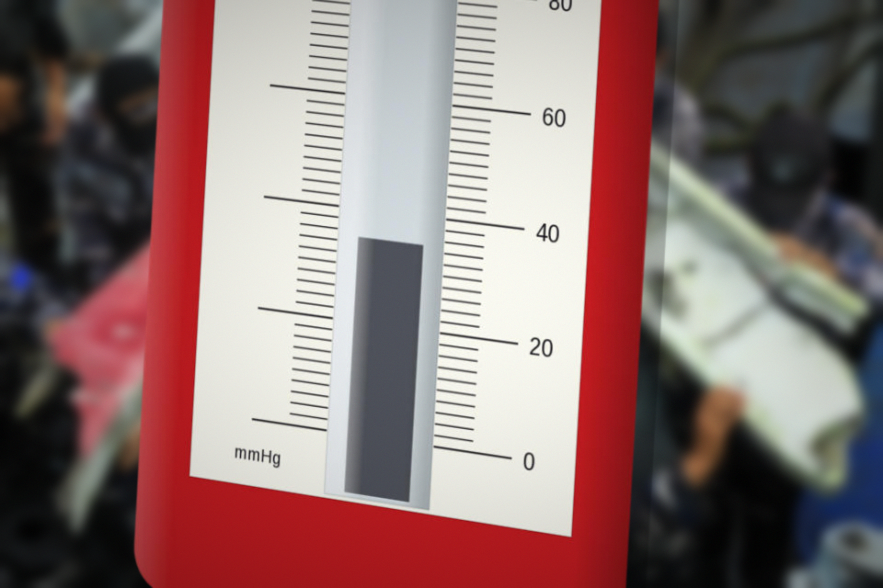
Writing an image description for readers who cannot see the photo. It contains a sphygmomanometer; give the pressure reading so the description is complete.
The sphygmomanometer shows 35 mmHg
